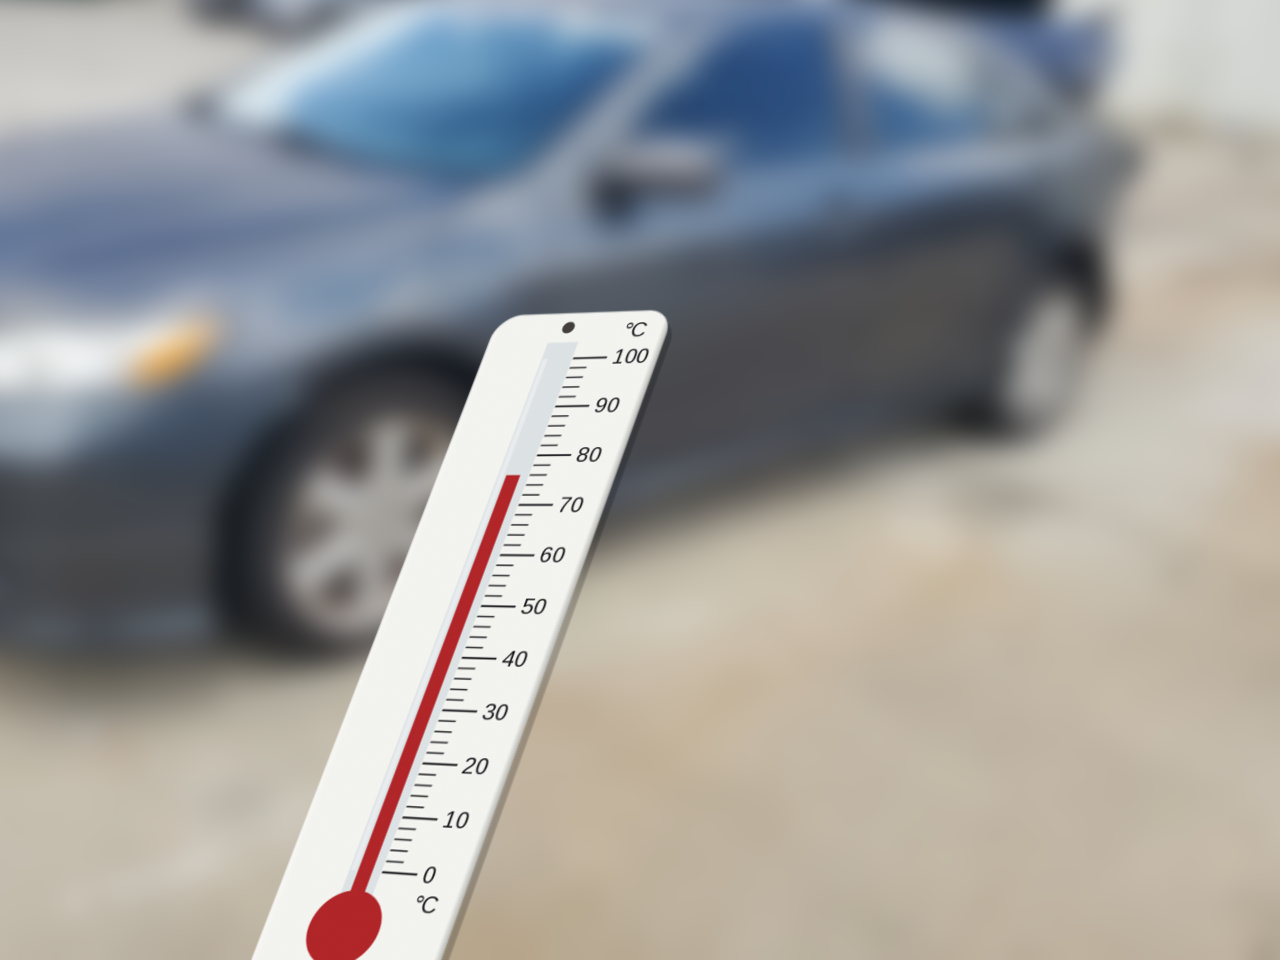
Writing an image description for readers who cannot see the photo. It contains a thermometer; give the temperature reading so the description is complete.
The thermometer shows 76 °C
